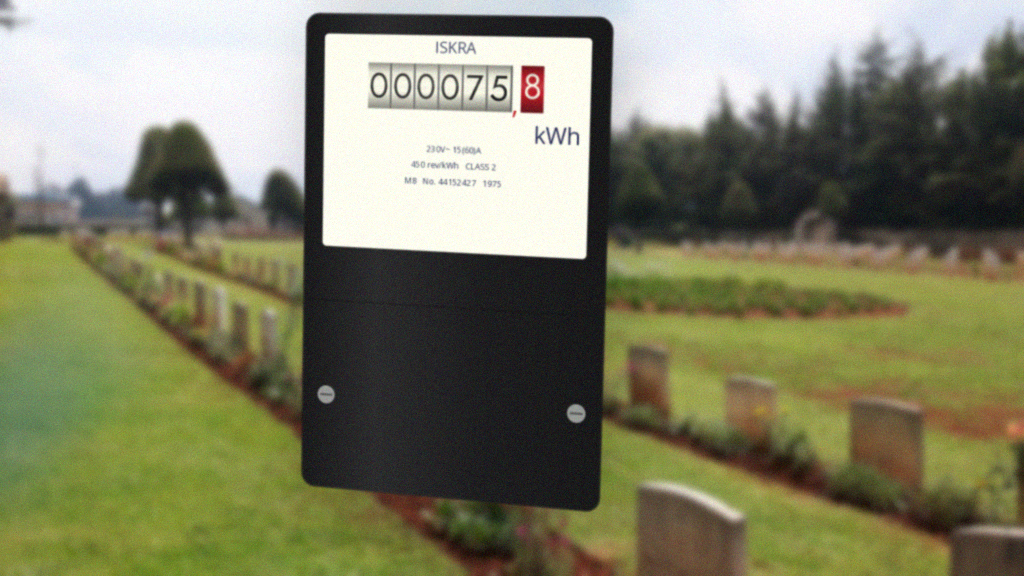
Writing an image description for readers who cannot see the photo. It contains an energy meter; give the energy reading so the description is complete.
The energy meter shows 75.8 kWh
